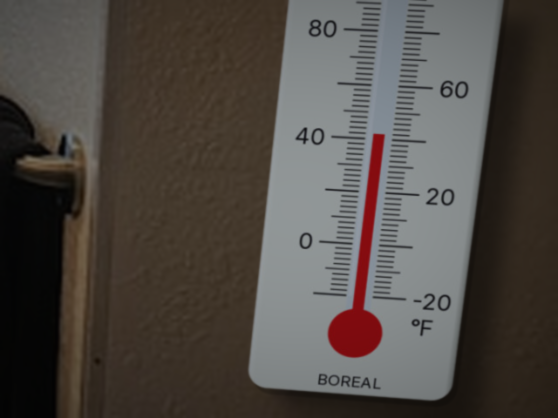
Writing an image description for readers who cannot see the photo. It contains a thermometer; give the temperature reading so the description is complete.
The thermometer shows 42 °F
